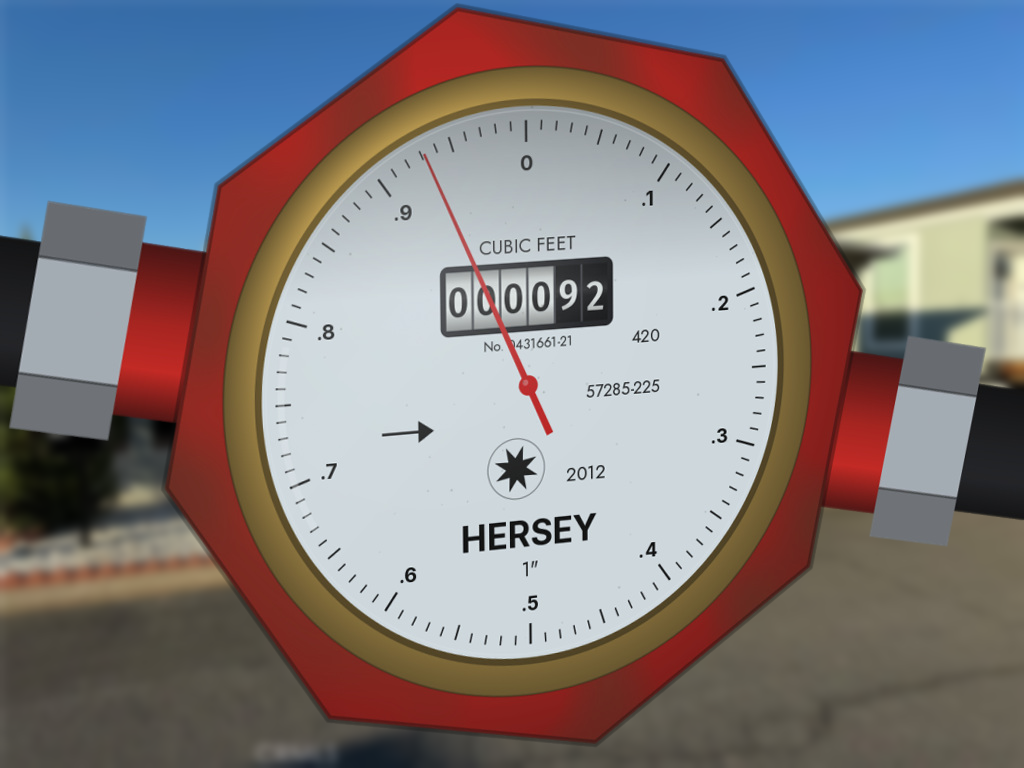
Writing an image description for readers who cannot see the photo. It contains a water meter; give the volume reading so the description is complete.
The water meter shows 91.93 ft³
